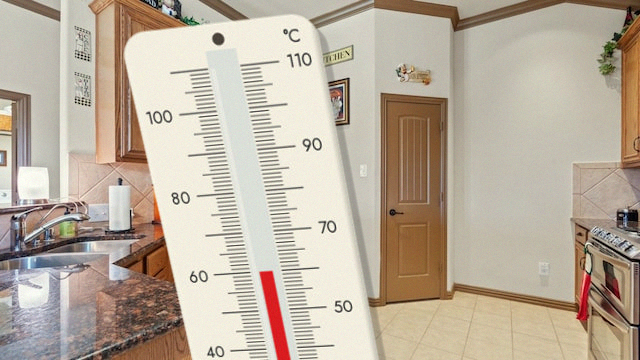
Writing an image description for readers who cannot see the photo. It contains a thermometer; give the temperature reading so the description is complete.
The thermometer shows 60 °C
